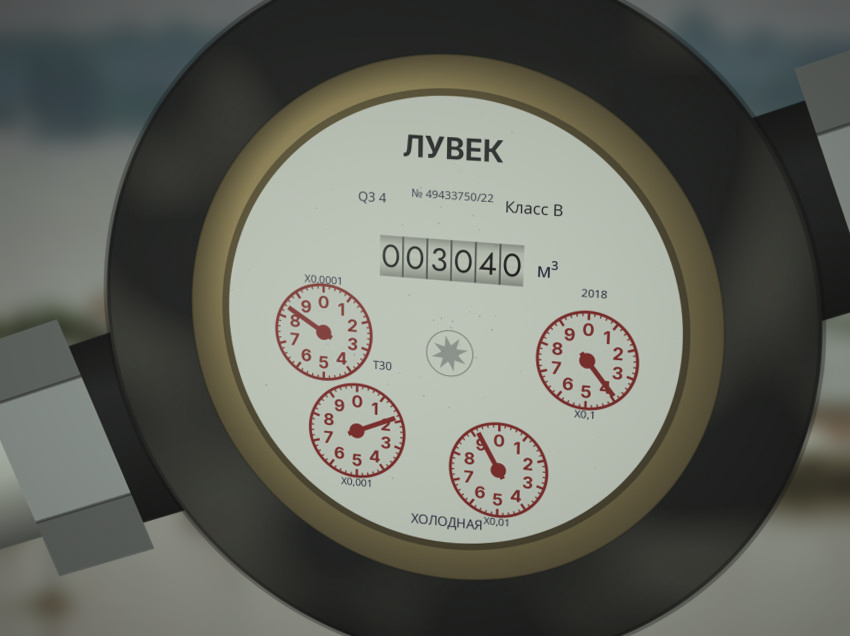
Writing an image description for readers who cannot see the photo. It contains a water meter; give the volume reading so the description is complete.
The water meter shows 3040.3918 m³
